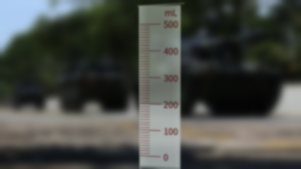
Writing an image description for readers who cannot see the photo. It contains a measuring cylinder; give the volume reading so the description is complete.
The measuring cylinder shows 200 mL
